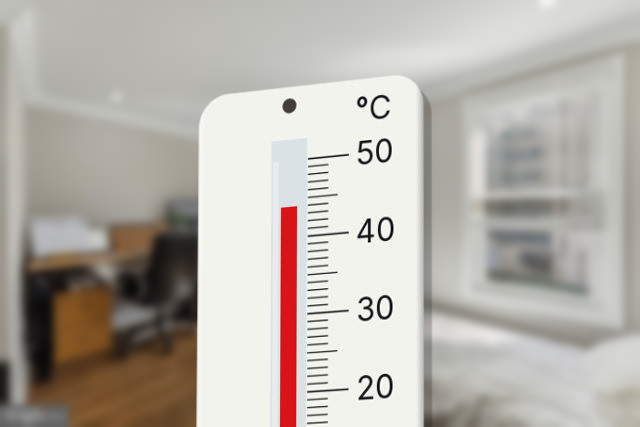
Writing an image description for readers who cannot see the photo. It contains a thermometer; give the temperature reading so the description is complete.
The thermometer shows 44 °C
